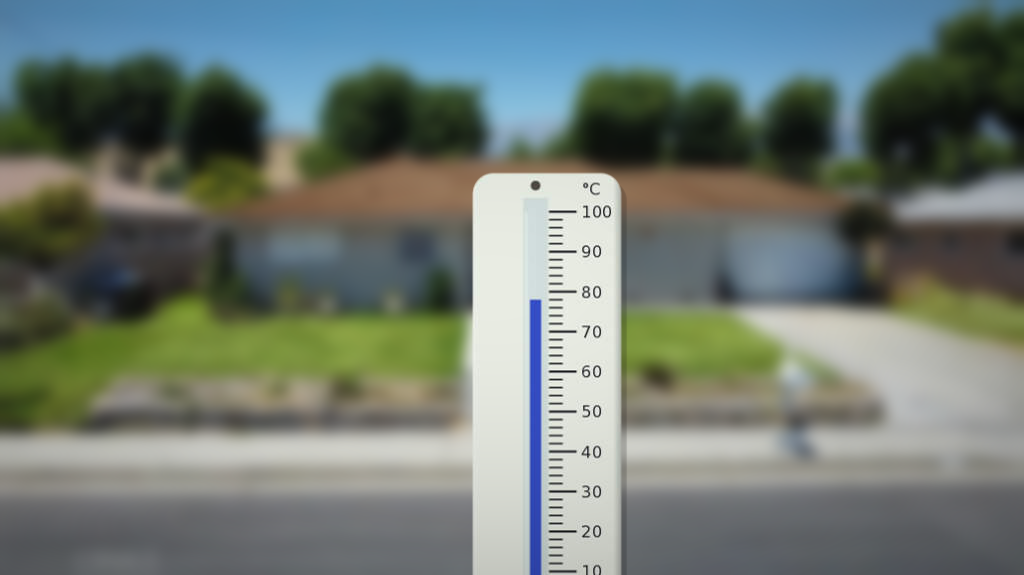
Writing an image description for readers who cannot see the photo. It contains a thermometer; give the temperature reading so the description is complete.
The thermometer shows 78 °C
